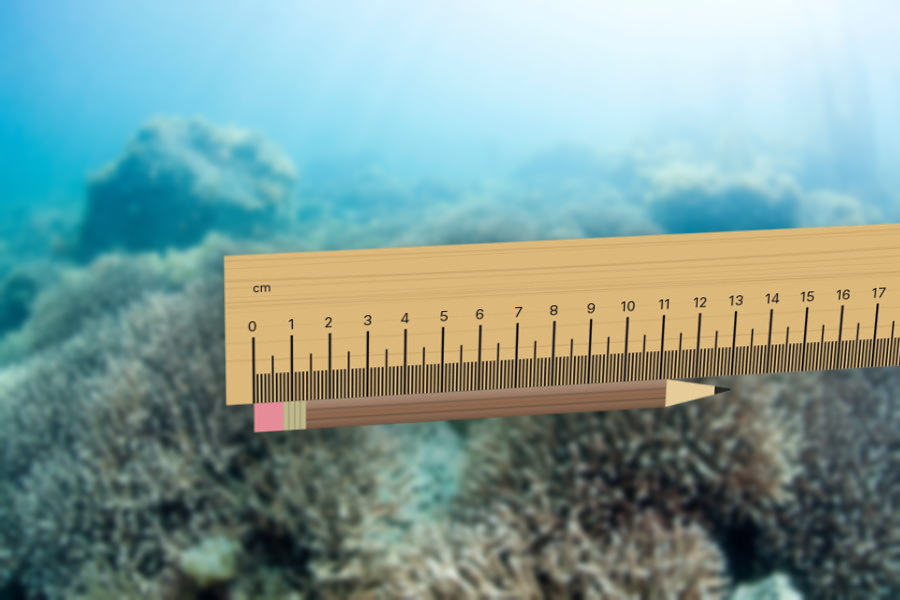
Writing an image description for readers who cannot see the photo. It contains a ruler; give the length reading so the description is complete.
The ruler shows 13 cm
